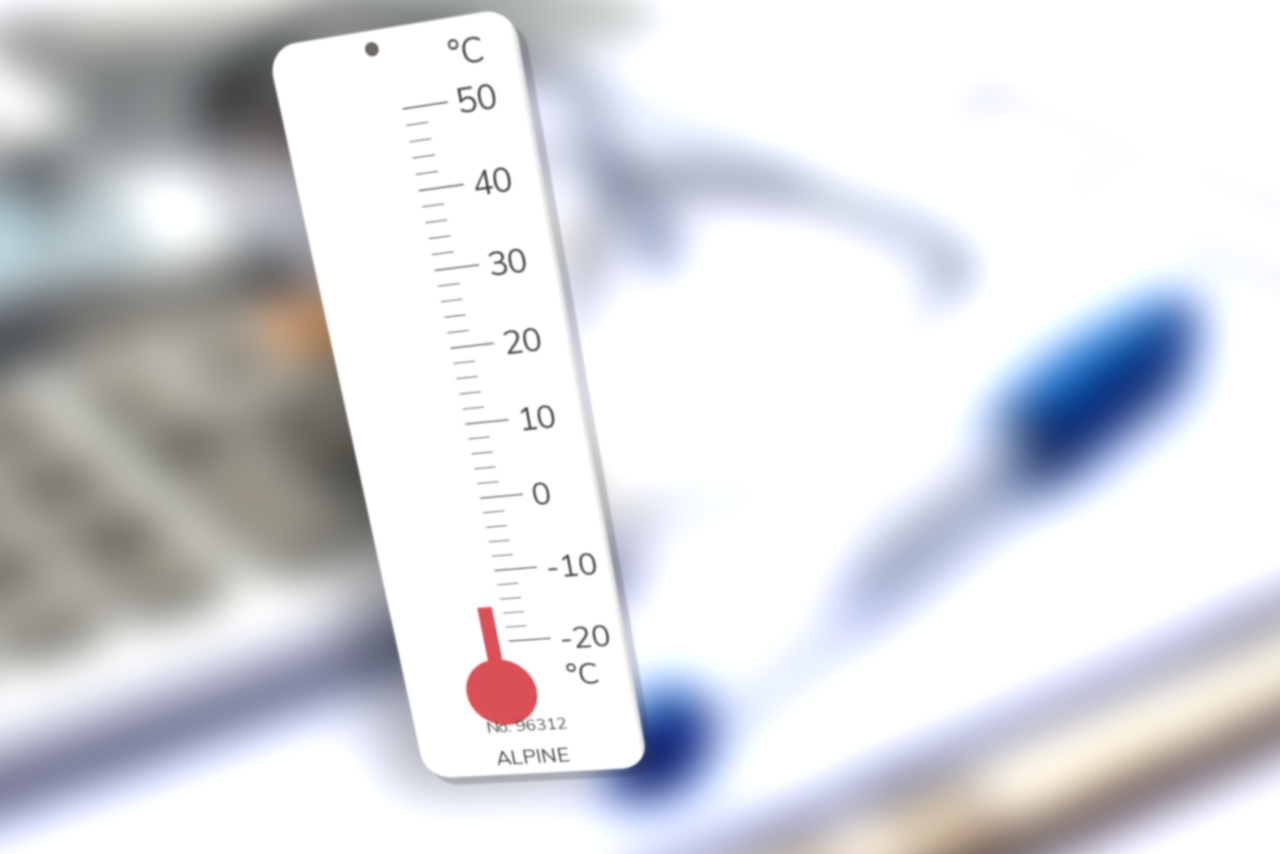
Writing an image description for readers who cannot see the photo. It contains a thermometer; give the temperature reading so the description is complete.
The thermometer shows -15 °C
